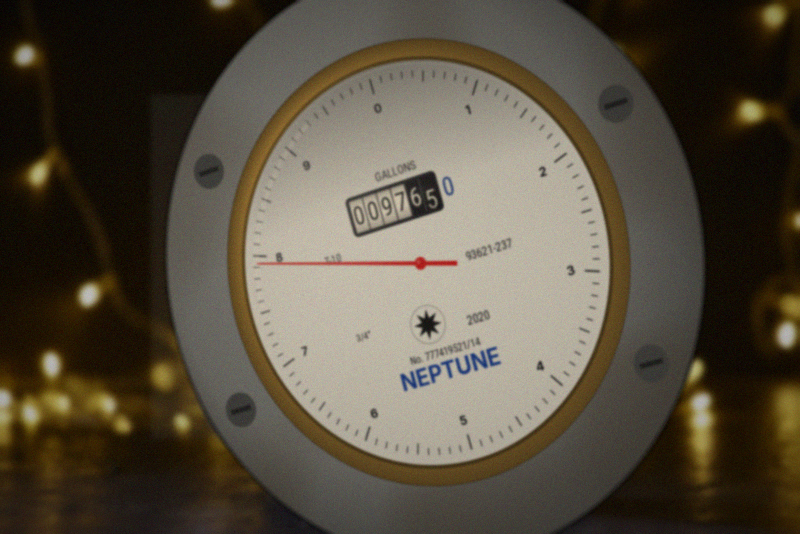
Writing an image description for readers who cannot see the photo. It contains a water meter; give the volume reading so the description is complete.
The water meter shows 97647.9 gal
